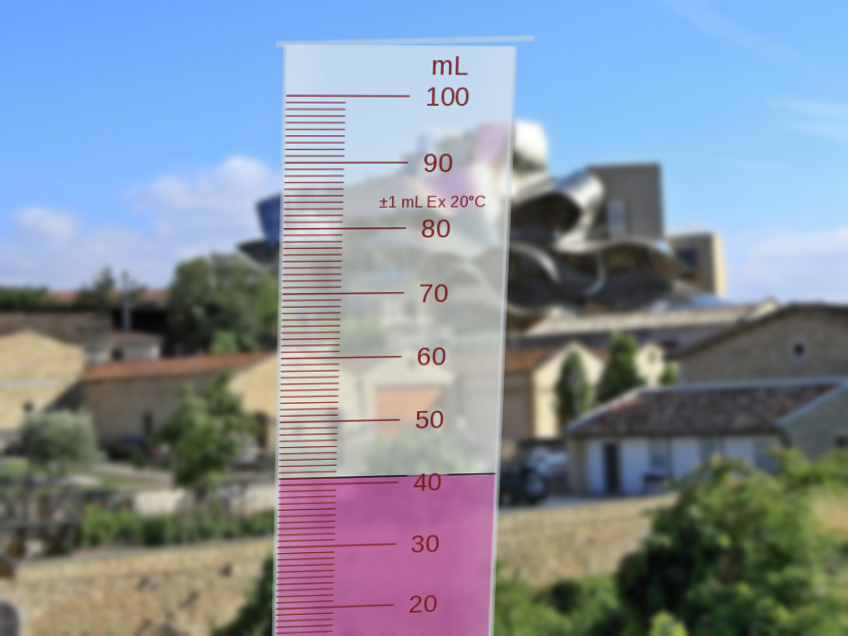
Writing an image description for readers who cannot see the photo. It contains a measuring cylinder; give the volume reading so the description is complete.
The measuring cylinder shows 41 mL
